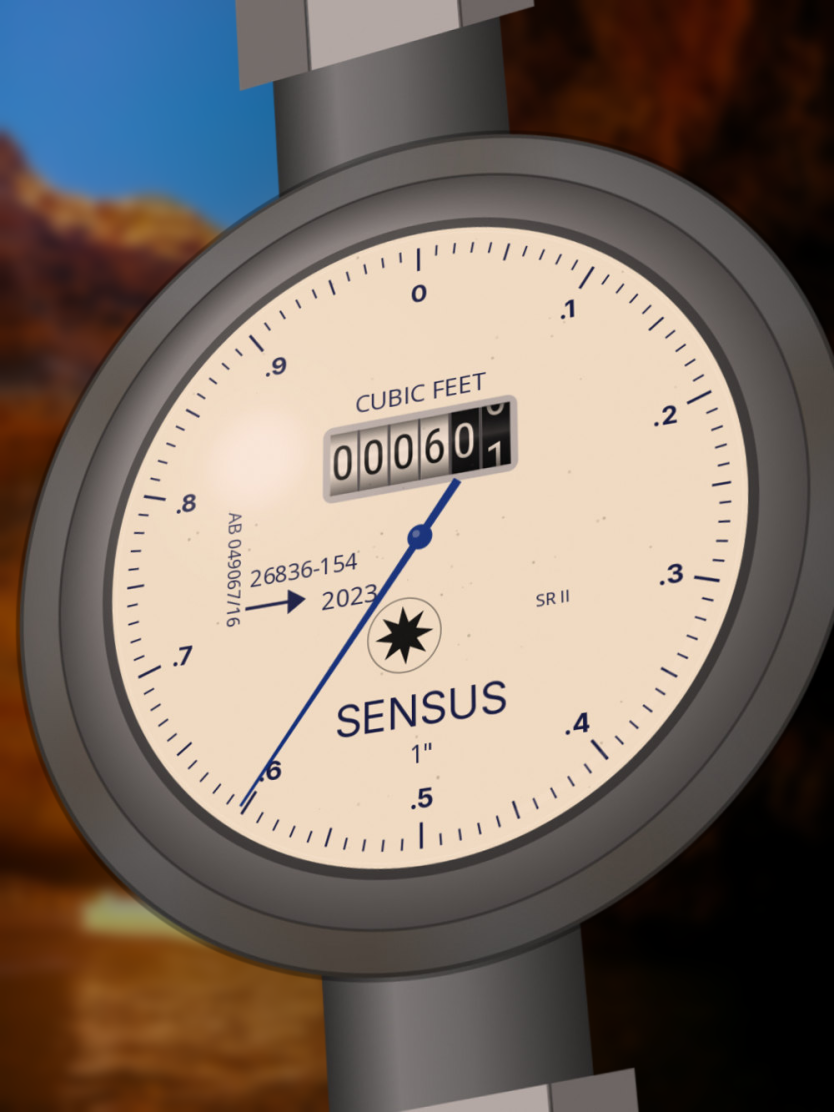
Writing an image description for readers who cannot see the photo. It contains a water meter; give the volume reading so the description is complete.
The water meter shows 600.60 ft³
